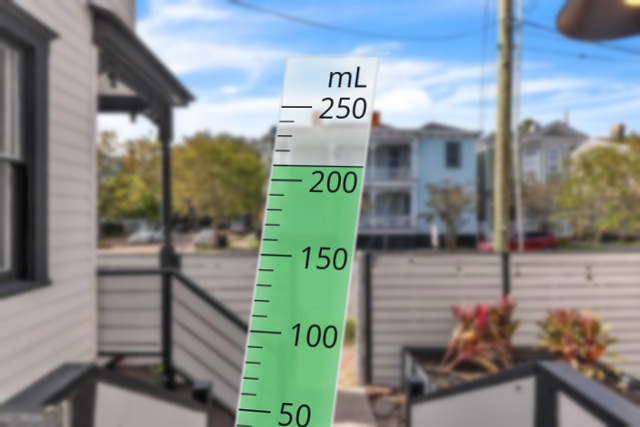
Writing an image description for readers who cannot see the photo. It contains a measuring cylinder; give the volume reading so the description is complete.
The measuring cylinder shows 210 mL
